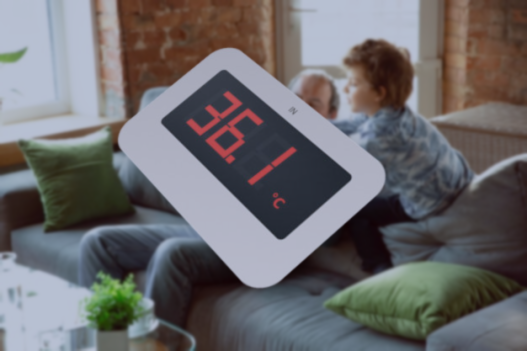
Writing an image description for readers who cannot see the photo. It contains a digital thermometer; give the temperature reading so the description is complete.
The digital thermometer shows 36.1 °C
